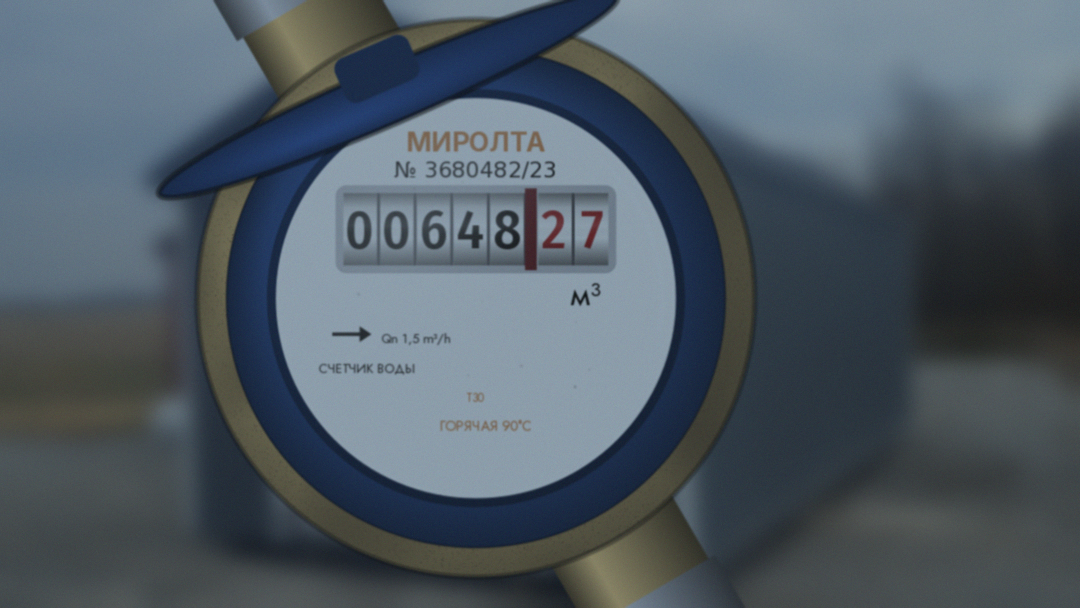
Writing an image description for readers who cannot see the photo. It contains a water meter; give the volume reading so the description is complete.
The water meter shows 648.27 m³
